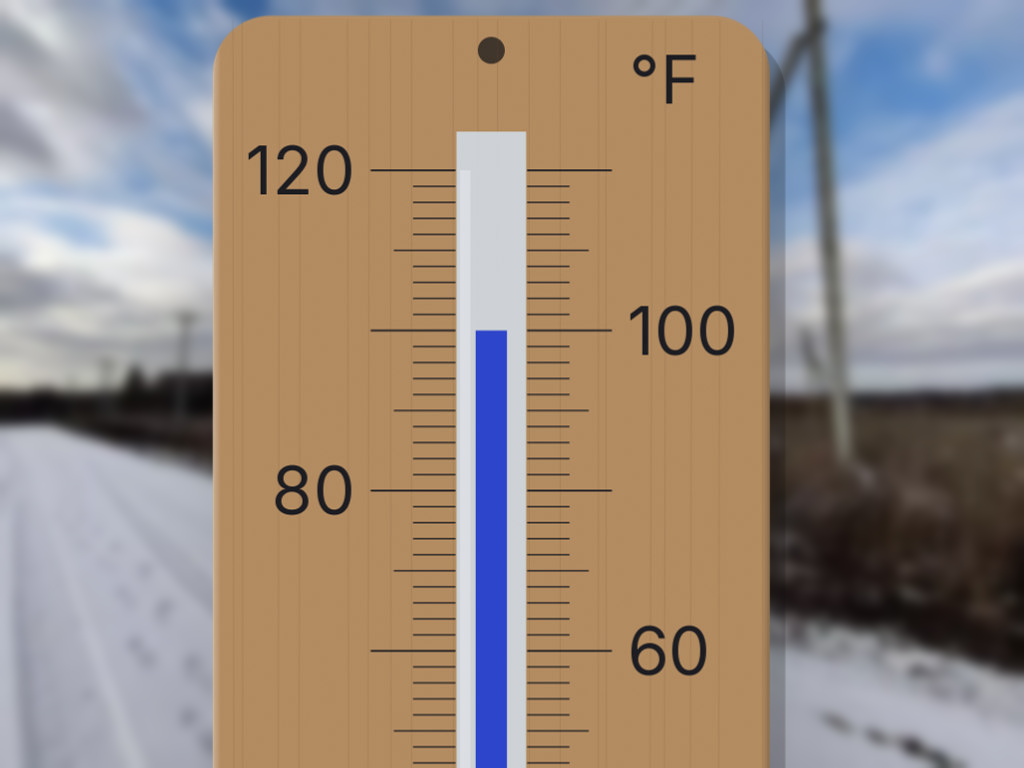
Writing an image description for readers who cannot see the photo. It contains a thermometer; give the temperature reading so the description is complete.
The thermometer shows 100 °F
